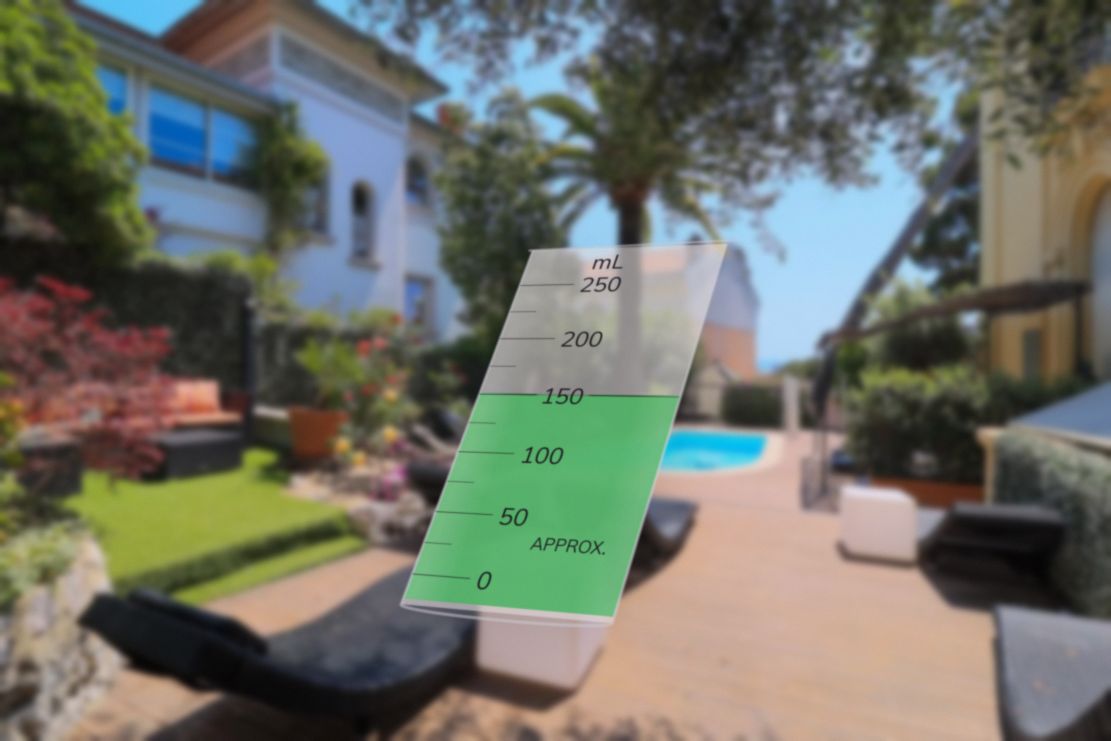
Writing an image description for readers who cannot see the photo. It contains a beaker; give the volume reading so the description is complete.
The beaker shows 150 mL
